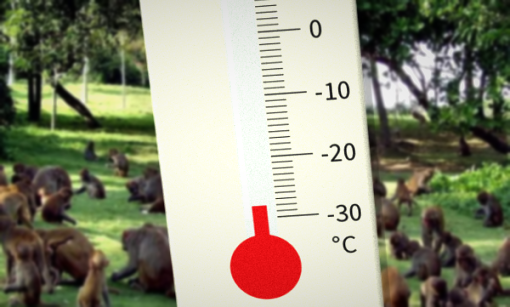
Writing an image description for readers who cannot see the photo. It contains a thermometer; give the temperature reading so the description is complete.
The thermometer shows -28 °C
